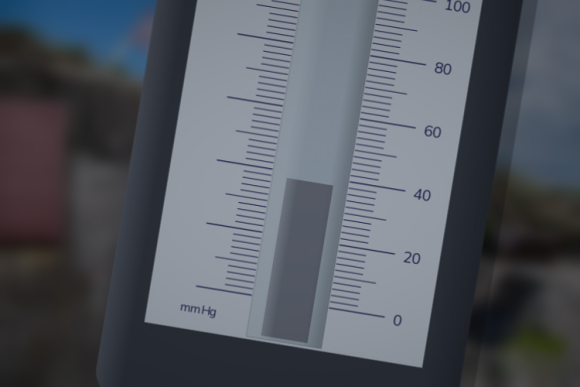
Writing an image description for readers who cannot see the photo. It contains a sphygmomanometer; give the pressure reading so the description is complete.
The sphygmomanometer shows 38 mmHg
